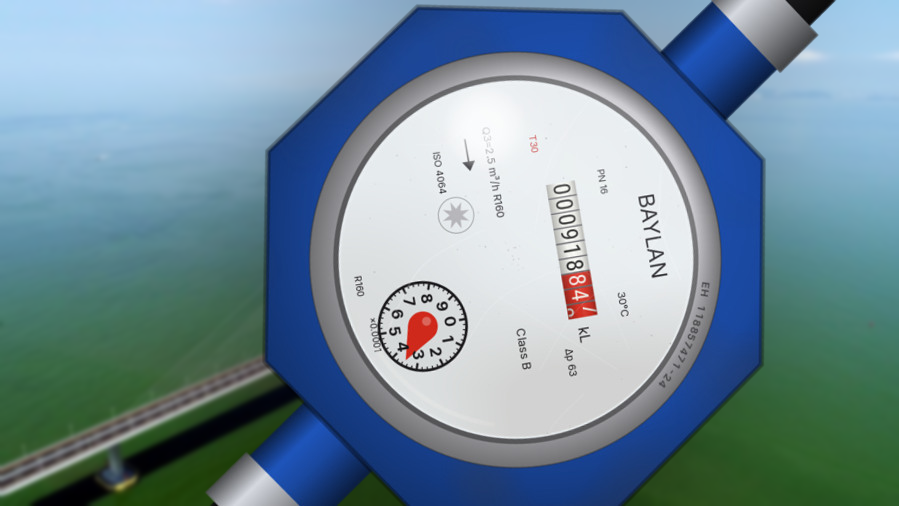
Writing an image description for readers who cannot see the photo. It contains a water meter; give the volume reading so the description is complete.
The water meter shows 918.8473 kL
